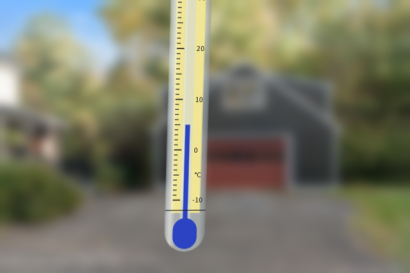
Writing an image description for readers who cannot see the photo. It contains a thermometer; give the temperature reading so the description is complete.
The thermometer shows 5 °C
